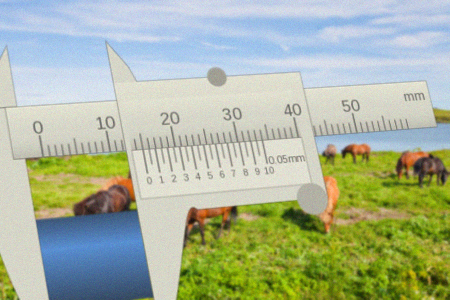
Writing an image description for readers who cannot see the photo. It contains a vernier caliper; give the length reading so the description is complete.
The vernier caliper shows 15.0 mm
